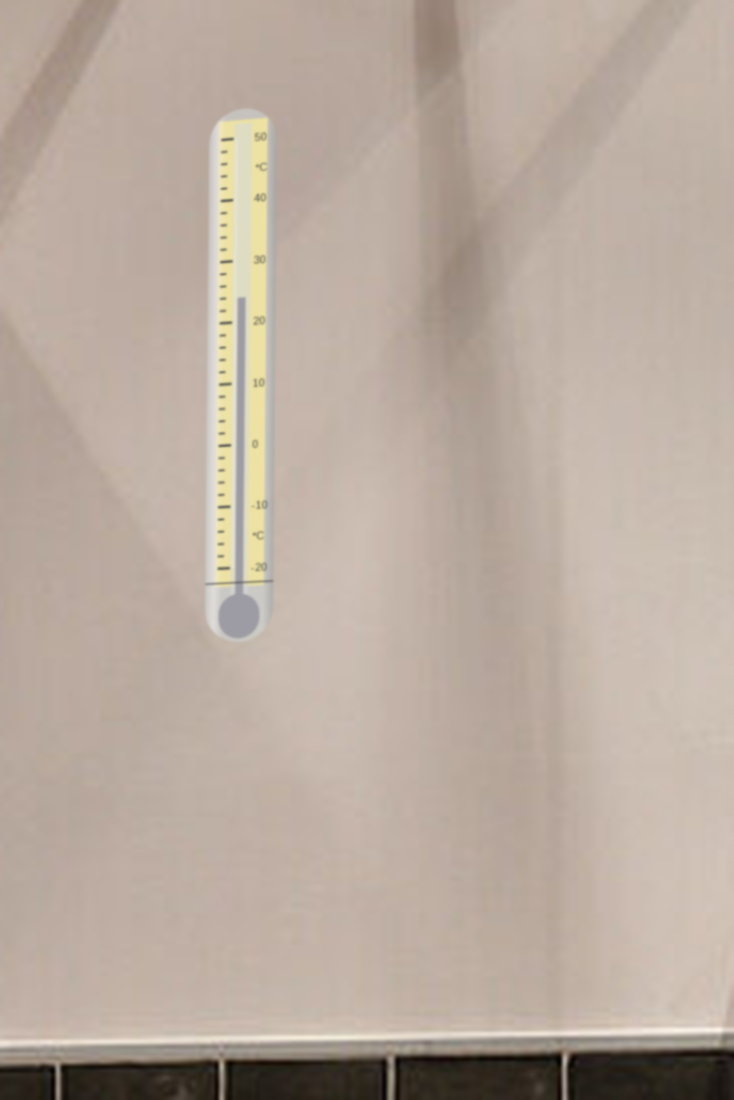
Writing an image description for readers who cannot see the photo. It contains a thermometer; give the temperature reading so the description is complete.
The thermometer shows 24 °C
